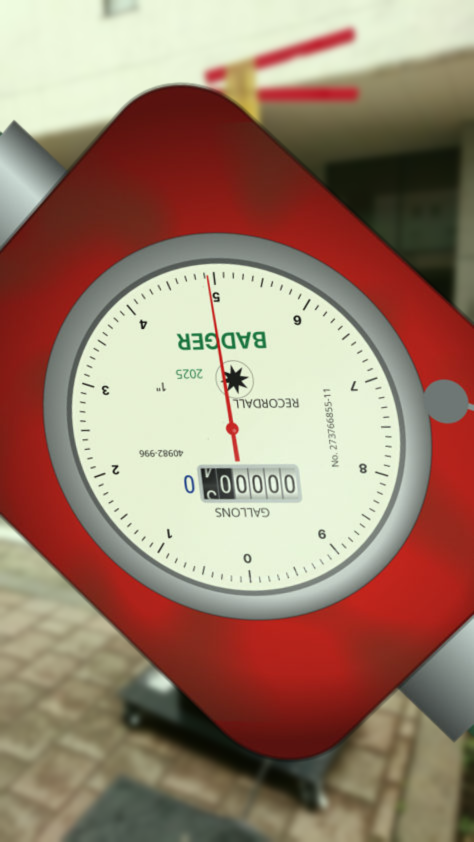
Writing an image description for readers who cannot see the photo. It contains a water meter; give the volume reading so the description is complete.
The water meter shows 34.9 gal
